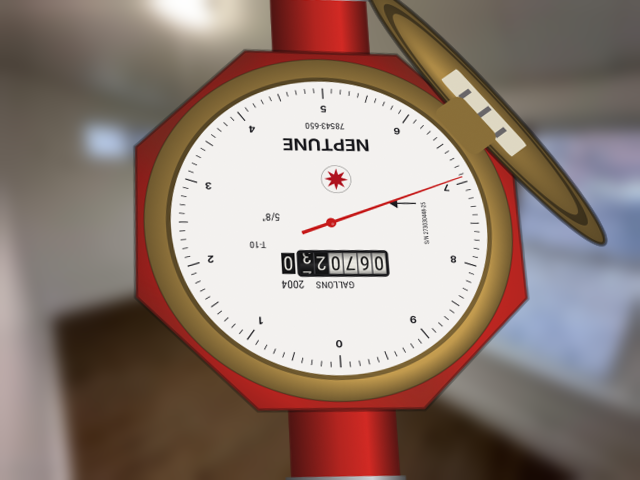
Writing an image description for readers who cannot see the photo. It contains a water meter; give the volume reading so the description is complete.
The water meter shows 670226.9 gal
